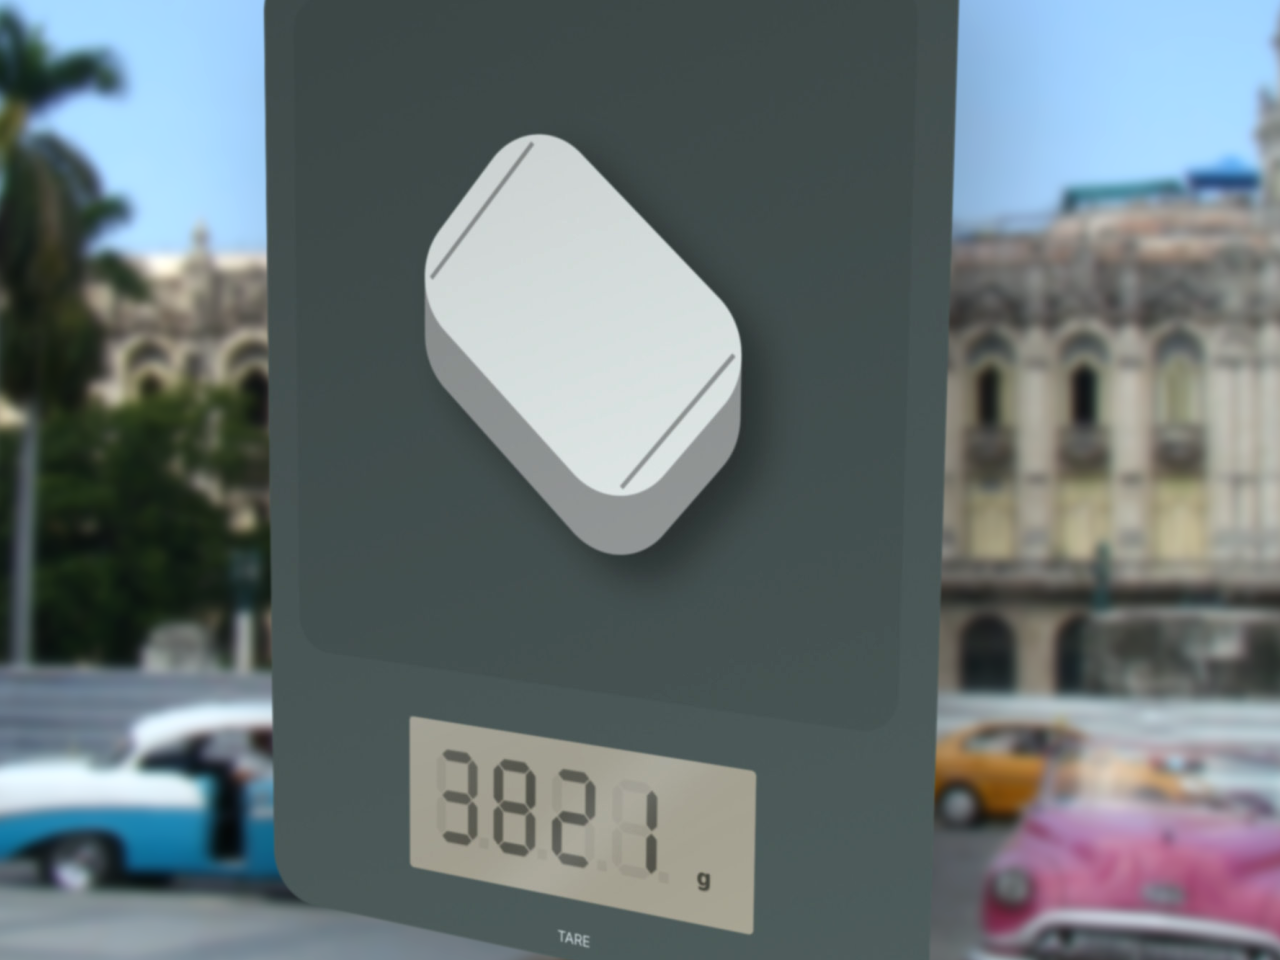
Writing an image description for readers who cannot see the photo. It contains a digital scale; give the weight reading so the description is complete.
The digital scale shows 3821 g
